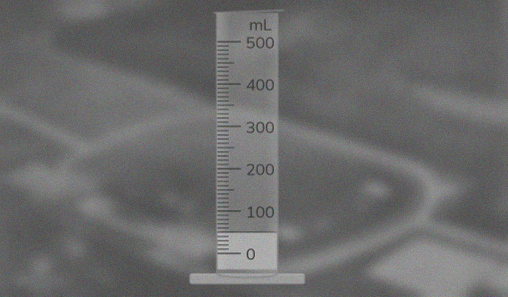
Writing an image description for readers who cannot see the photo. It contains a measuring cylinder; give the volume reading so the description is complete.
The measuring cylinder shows 50 mL
